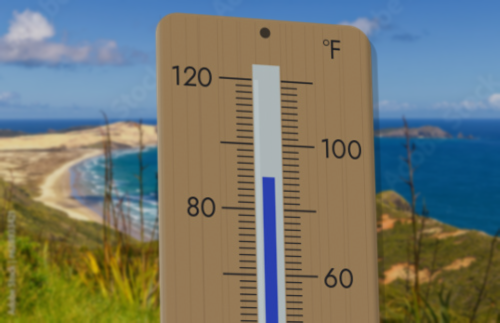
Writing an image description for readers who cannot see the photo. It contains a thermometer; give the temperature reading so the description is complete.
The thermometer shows 90 °F
